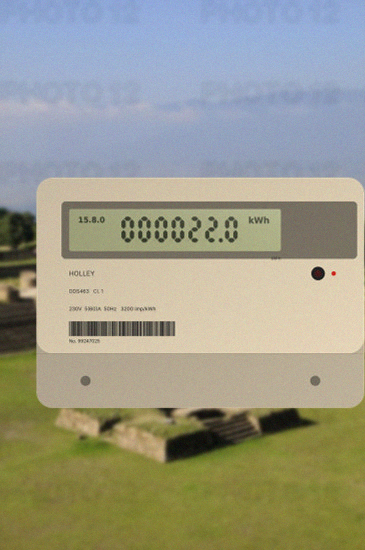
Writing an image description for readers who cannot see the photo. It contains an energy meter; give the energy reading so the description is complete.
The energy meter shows 22.0 kWh
